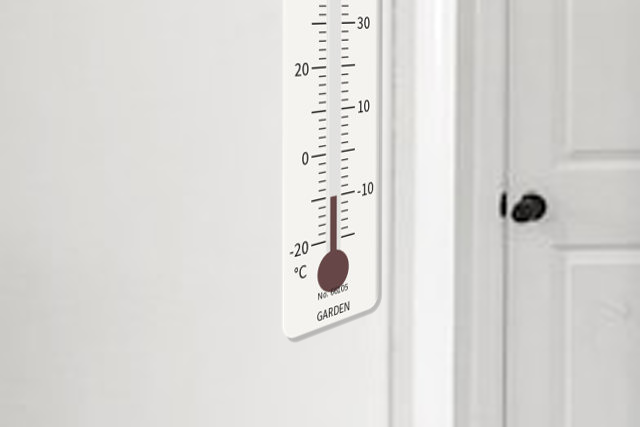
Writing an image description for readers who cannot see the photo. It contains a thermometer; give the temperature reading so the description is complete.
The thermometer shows -10 °C
